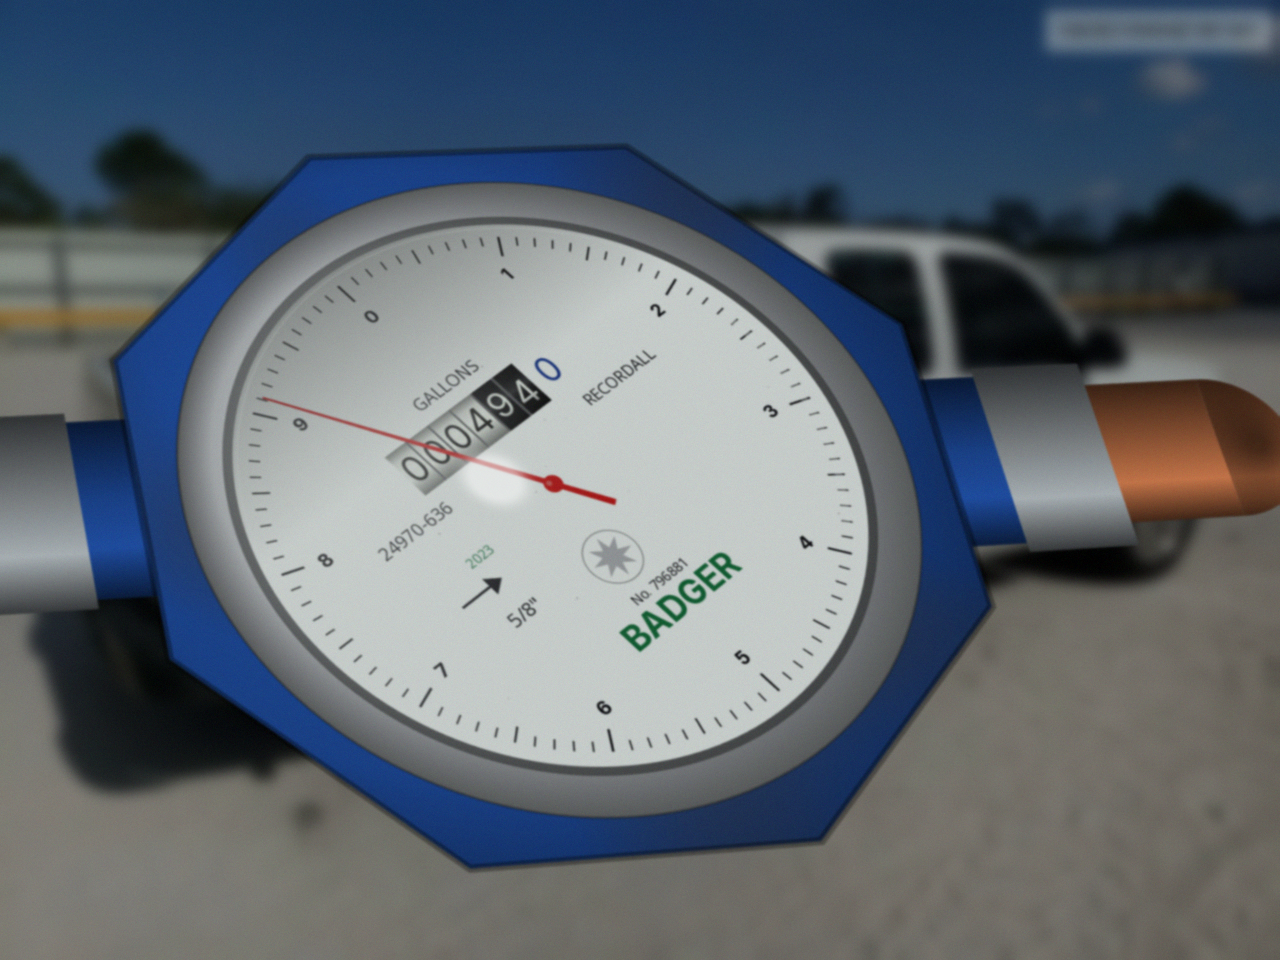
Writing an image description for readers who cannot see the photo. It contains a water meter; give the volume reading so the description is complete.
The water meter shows 4939.1 gal
